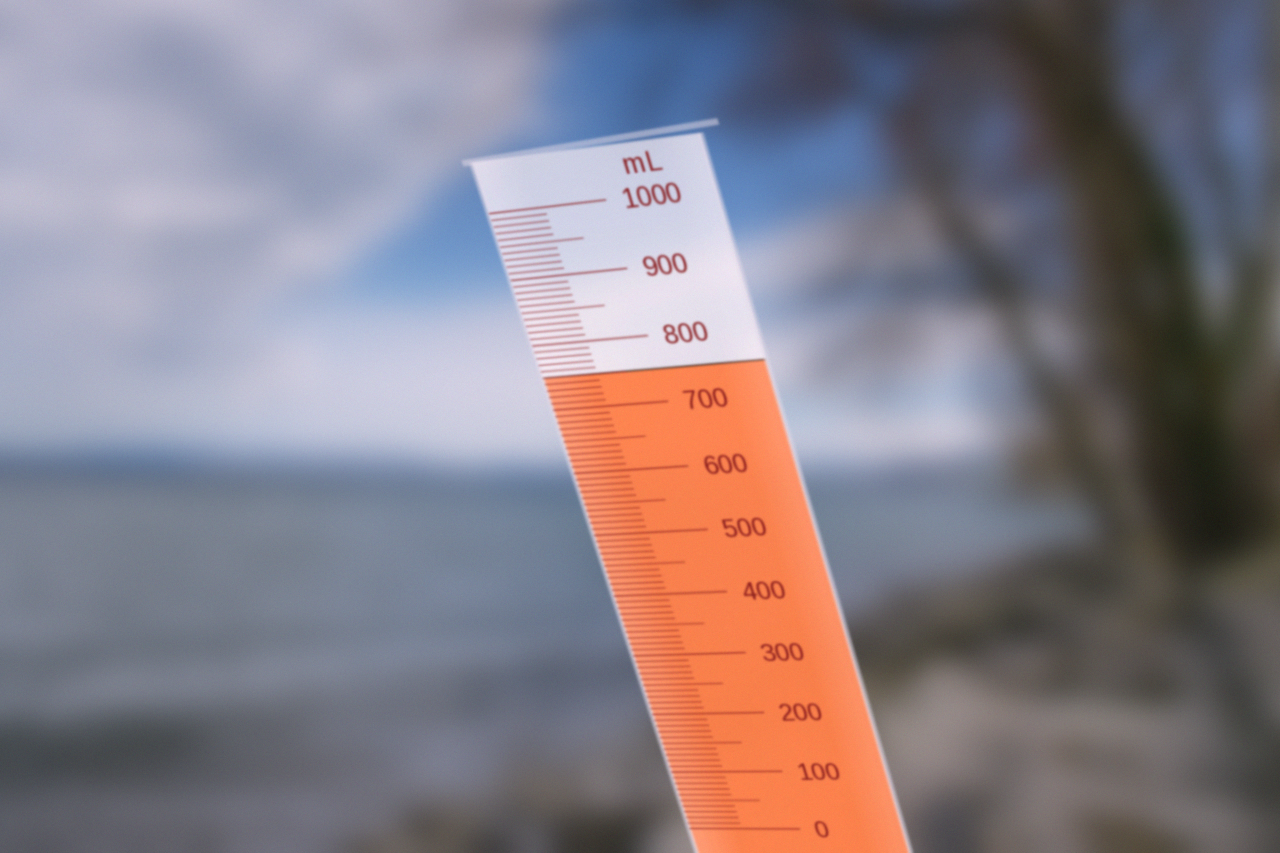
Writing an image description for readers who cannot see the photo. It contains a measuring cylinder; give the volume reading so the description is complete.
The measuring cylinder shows 750 mL
